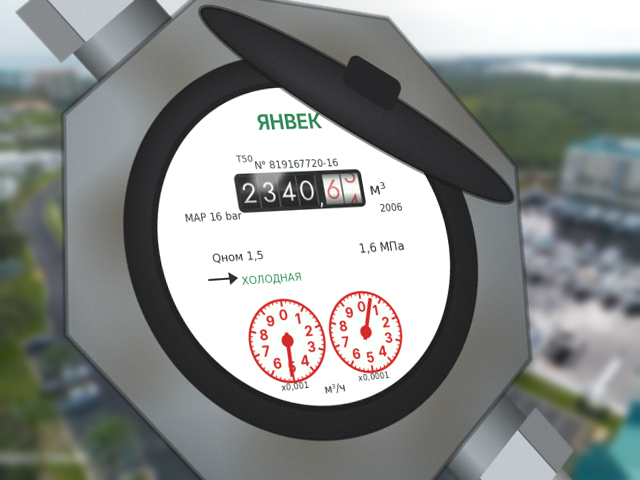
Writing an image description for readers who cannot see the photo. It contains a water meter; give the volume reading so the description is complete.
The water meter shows 2340.6350 m³
